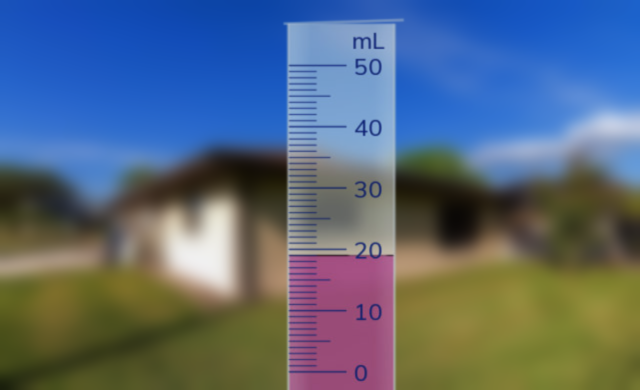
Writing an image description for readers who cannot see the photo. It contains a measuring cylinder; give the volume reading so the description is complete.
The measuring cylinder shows 19 mL
